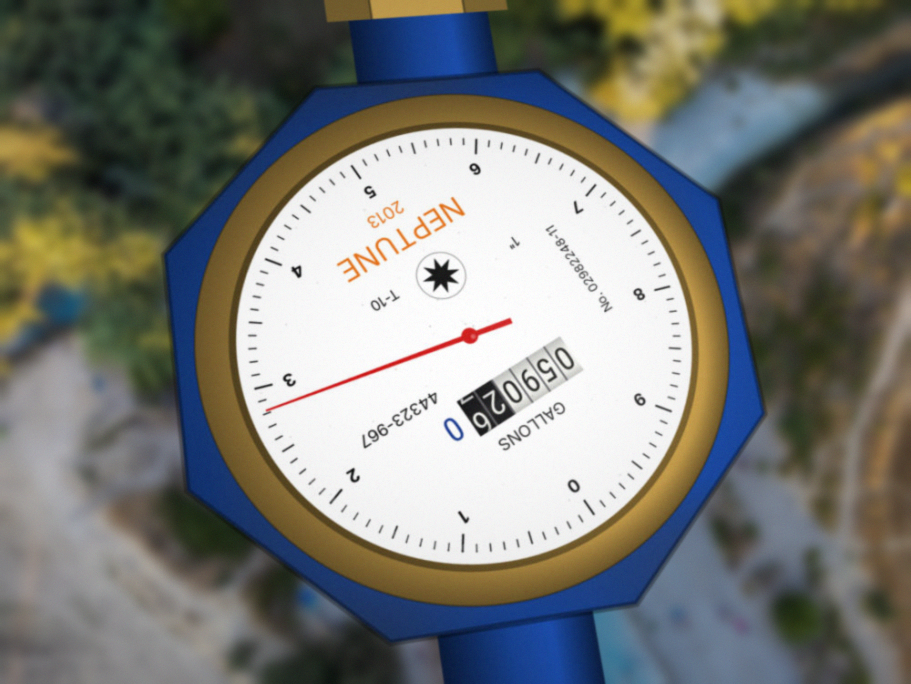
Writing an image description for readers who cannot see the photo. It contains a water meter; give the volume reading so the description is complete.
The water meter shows 590262.8 gal
